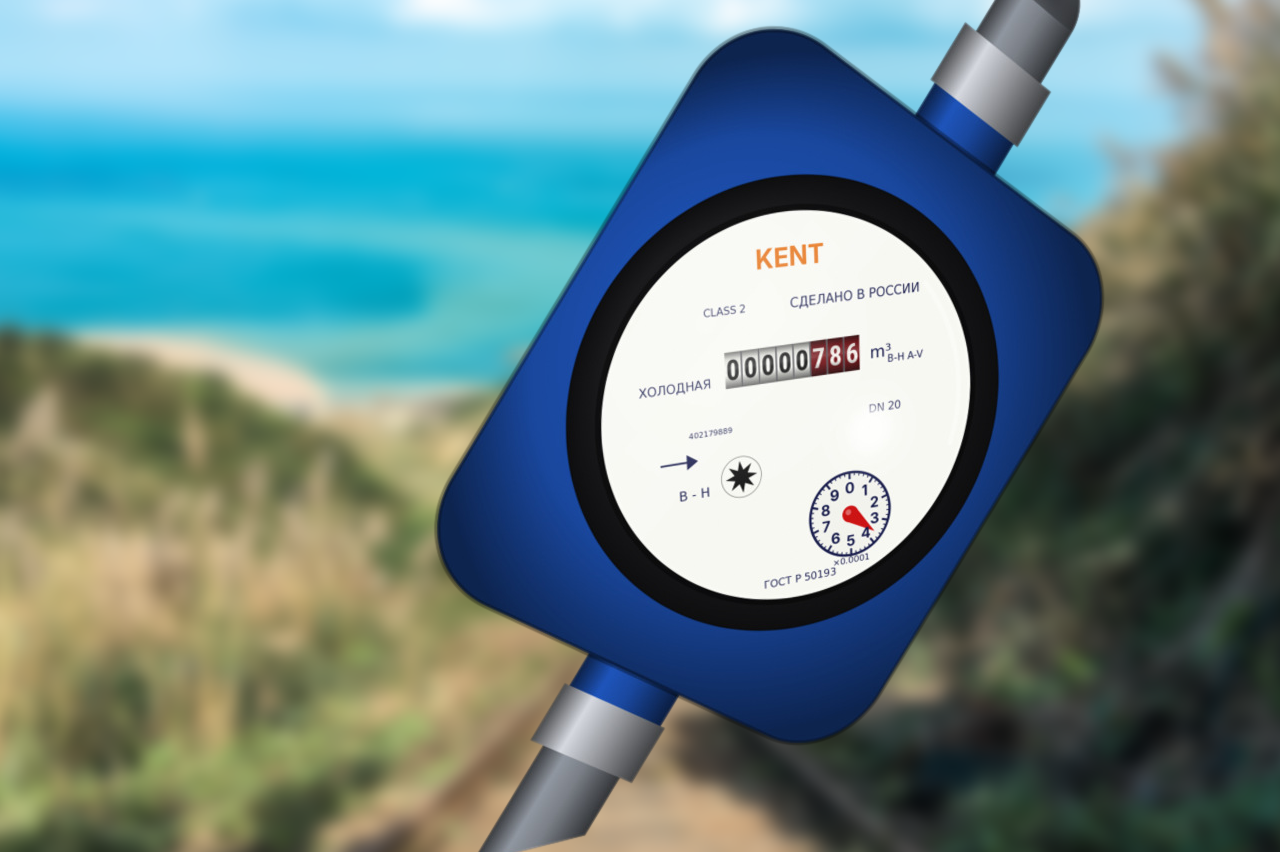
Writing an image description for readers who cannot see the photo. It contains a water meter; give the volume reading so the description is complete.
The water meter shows 0.7863 m³
